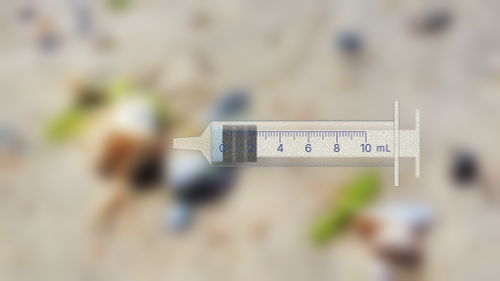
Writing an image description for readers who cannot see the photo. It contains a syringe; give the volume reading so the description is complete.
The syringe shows 0 mL
